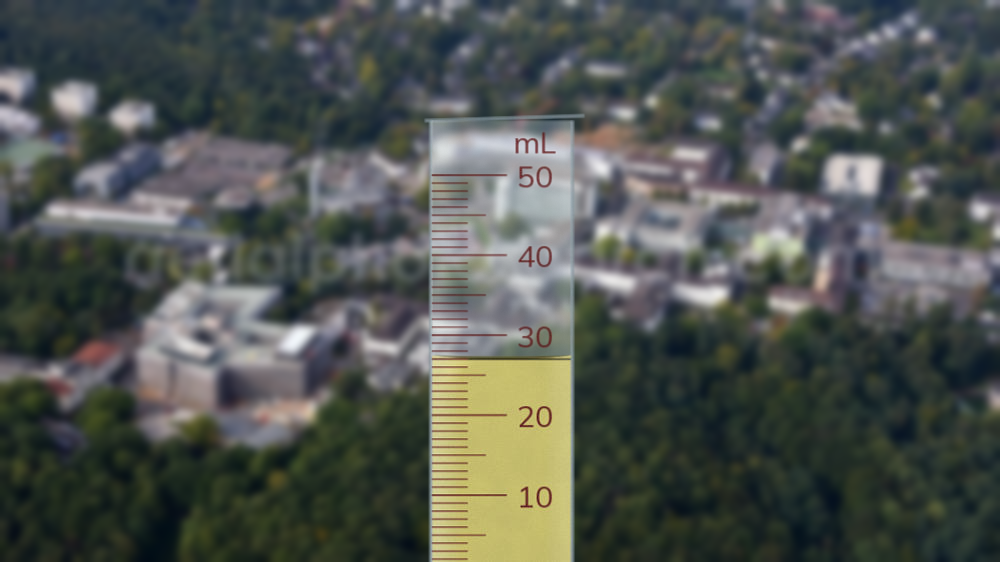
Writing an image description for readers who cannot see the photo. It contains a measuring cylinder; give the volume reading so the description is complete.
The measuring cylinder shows 27 mL
